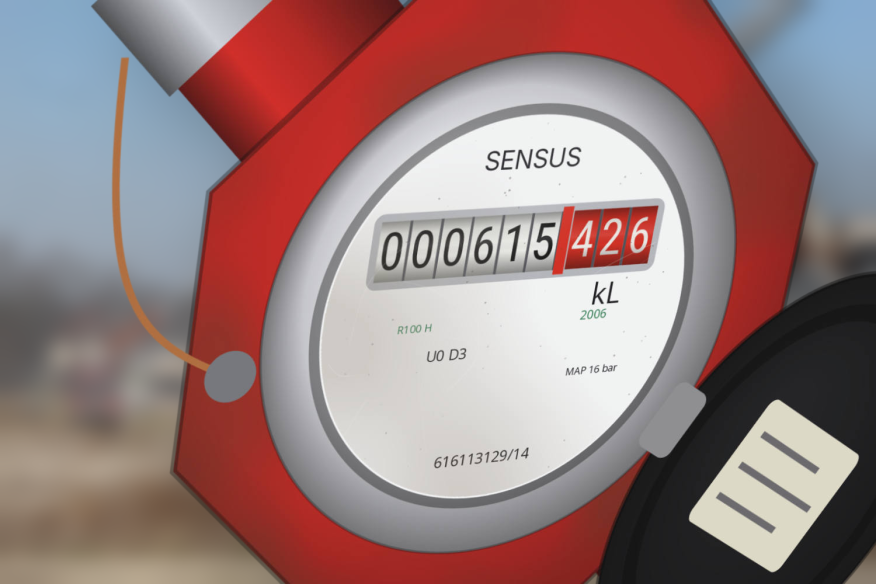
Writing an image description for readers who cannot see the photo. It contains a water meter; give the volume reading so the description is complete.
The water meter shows 615.426 kL
